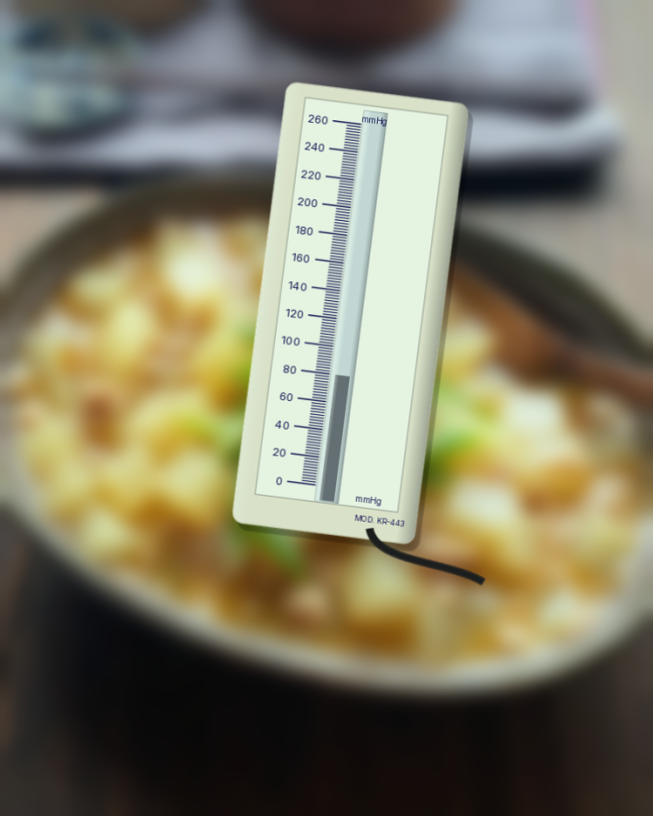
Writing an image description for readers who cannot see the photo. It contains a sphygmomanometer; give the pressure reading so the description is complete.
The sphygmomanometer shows 80 mmHg
